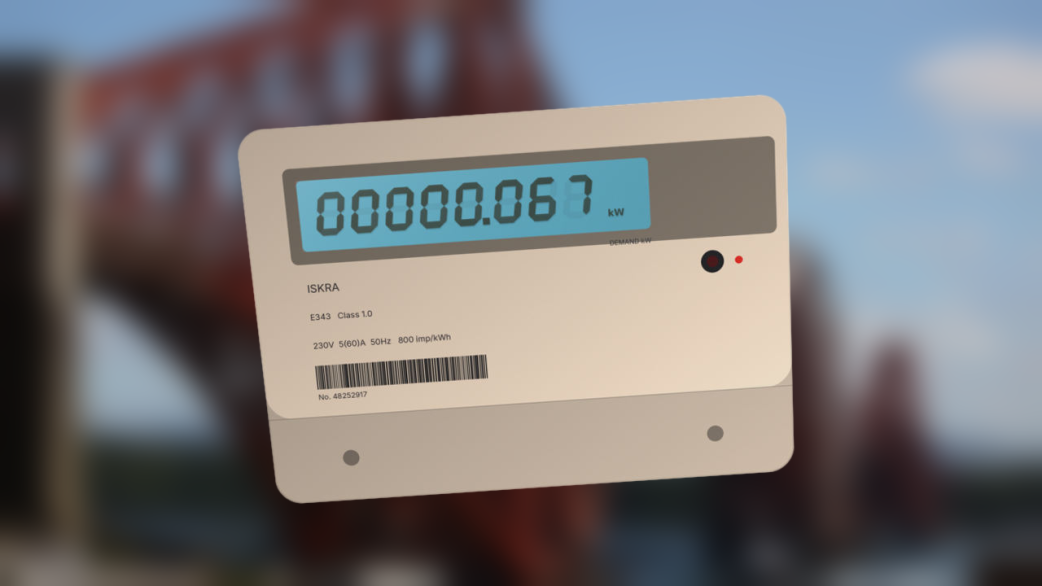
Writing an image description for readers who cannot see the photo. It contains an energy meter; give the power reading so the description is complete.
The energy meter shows 0.067 kW
